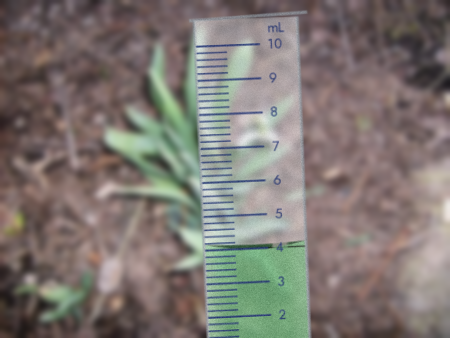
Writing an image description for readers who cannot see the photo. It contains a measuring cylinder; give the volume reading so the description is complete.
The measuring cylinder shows 4 mL
